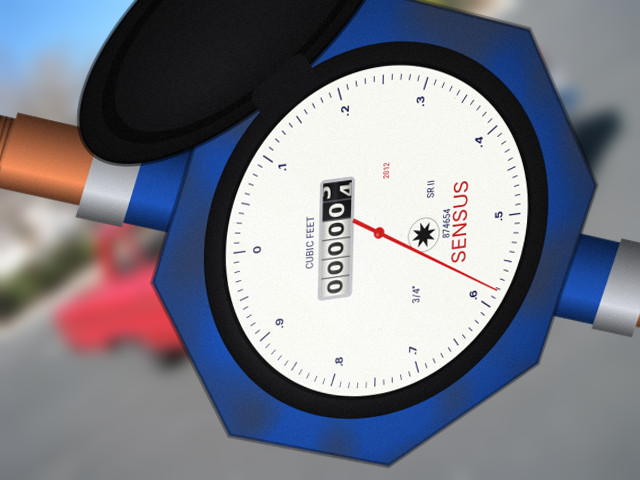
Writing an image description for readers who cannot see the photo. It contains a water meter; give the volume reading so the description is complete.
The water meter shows 3.58 ft³
